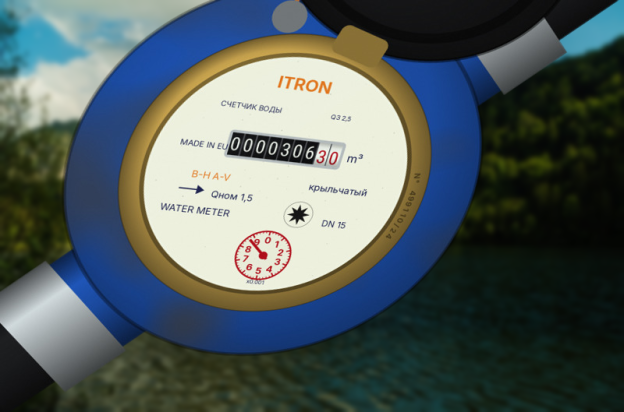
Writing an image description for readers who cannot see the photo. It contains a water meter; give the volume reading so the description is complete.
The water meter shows 306.298 m³
